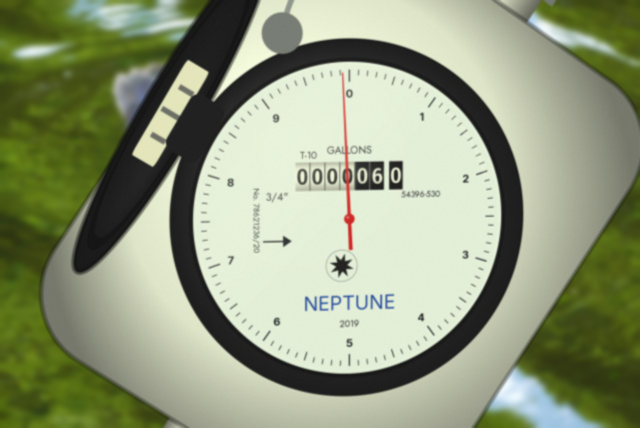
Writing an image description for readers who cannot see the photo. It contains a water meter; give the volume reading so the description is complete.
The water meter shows 59.9 gal
